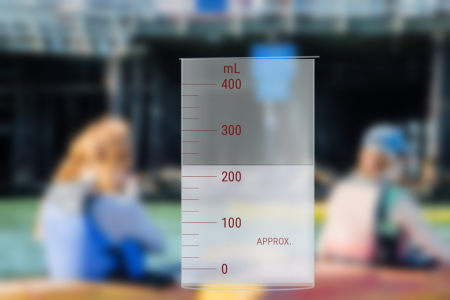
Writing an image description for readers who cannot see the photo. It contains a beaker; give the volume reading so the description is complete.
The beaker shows 225 mL
